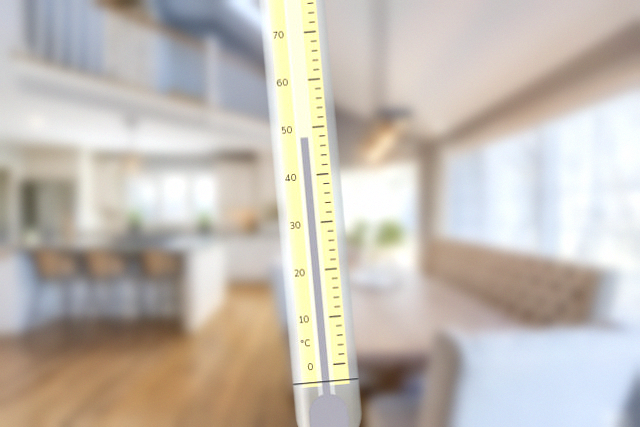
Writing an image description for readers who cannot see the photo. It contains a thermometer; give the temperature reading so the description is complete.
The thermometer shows 48 °C
